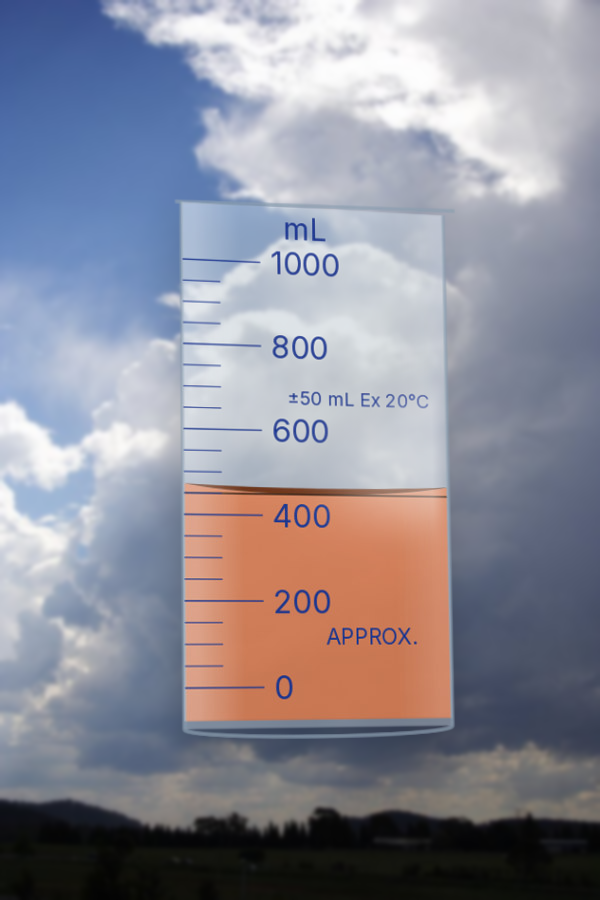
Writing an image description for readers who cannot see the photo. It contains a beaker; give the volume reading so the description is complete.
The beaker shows 450 mL
